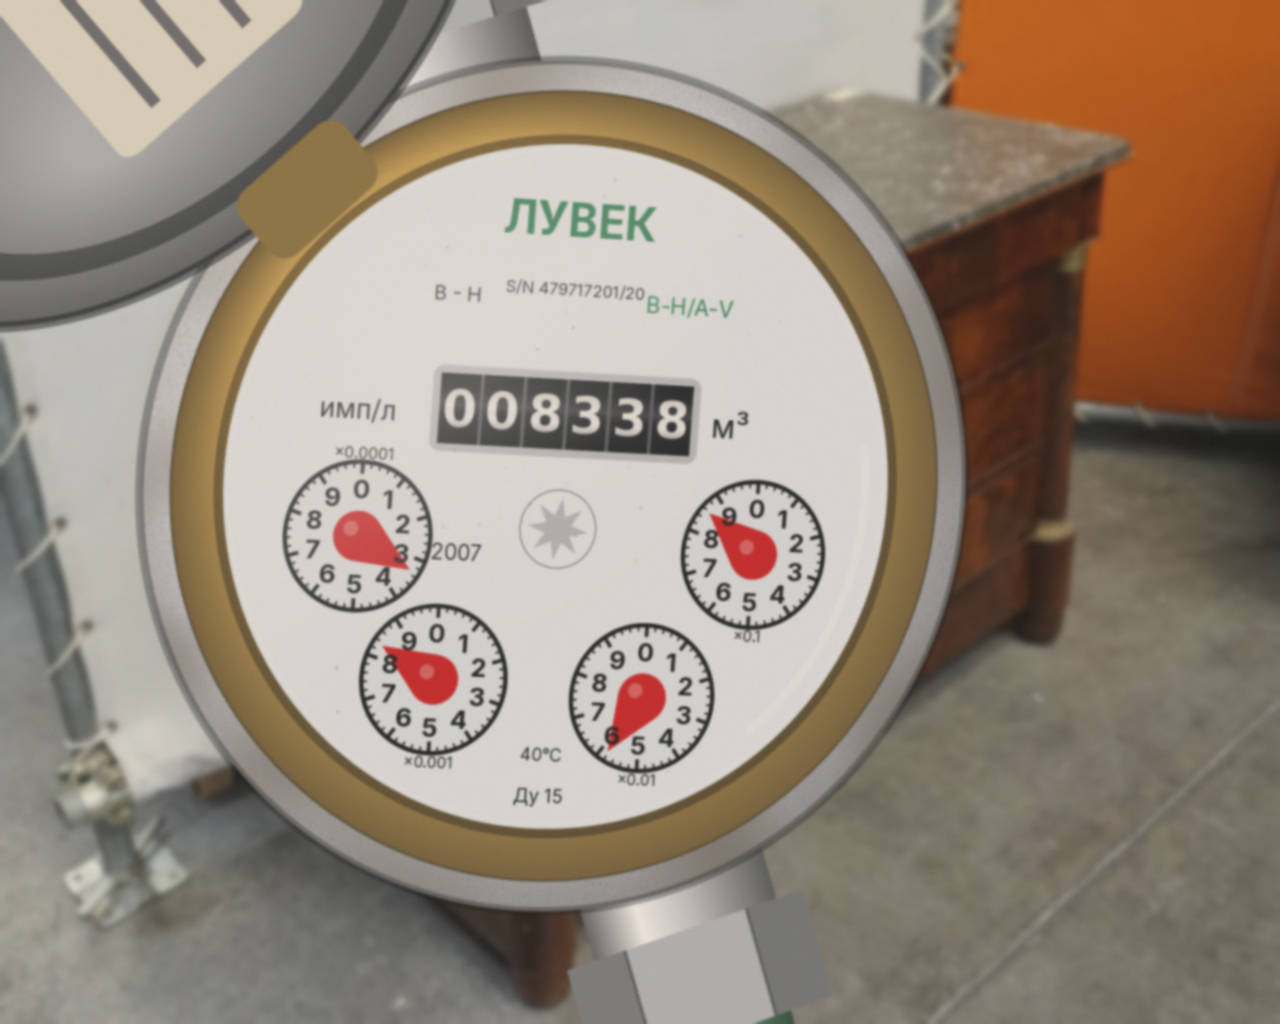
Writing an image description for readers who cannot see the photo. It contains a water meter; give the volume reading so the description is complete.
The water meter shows 8338.8583 m³
